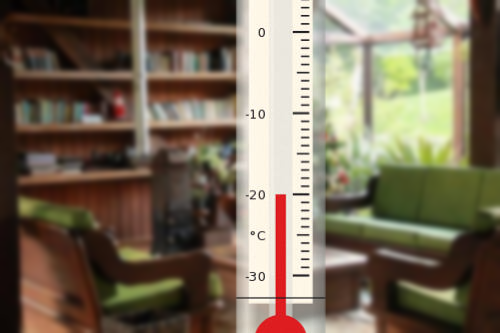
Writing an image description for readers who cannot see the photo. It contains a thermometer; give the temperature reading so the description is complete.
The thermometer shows -20 °C
